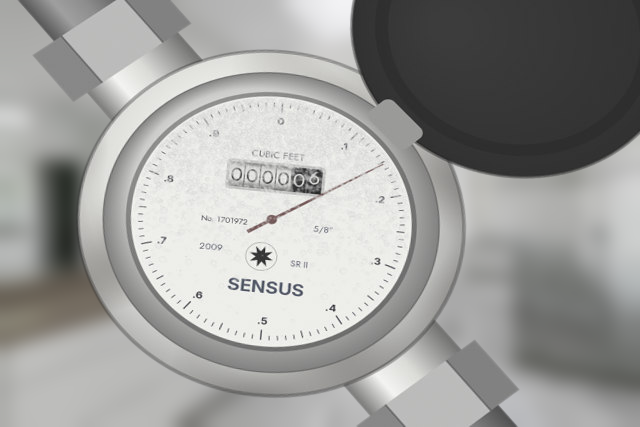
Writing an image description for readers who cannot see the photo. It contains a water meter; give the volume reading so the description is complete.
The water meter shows 6.15 ft³
